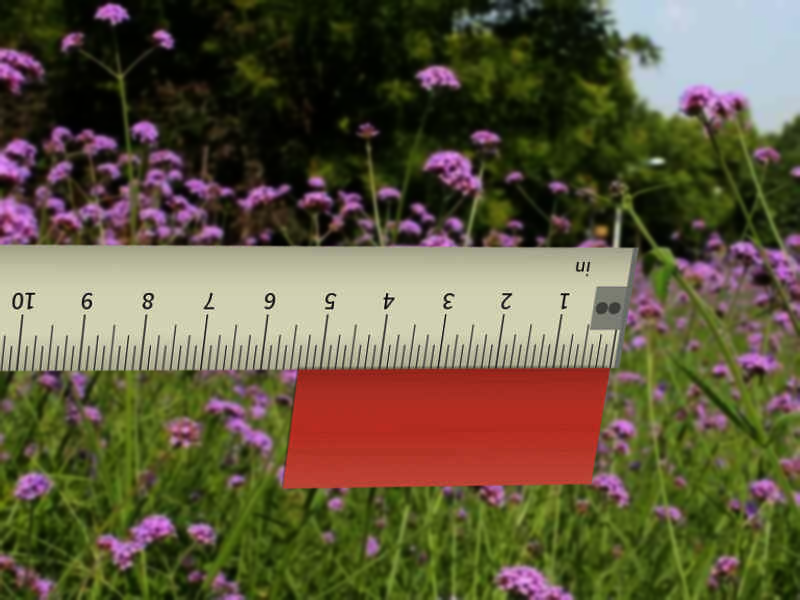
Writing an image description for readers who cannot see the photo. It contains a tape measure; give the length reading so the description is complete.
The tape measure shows 5.375 in
